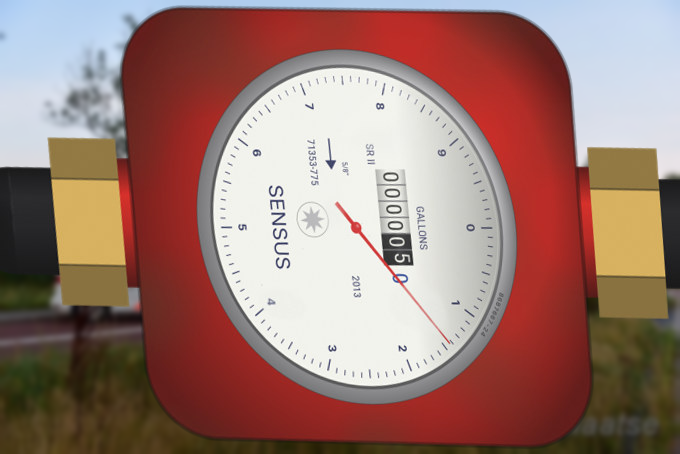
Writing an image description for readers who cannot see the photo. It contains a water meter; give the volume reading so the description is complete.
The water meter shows 51.4 gal
